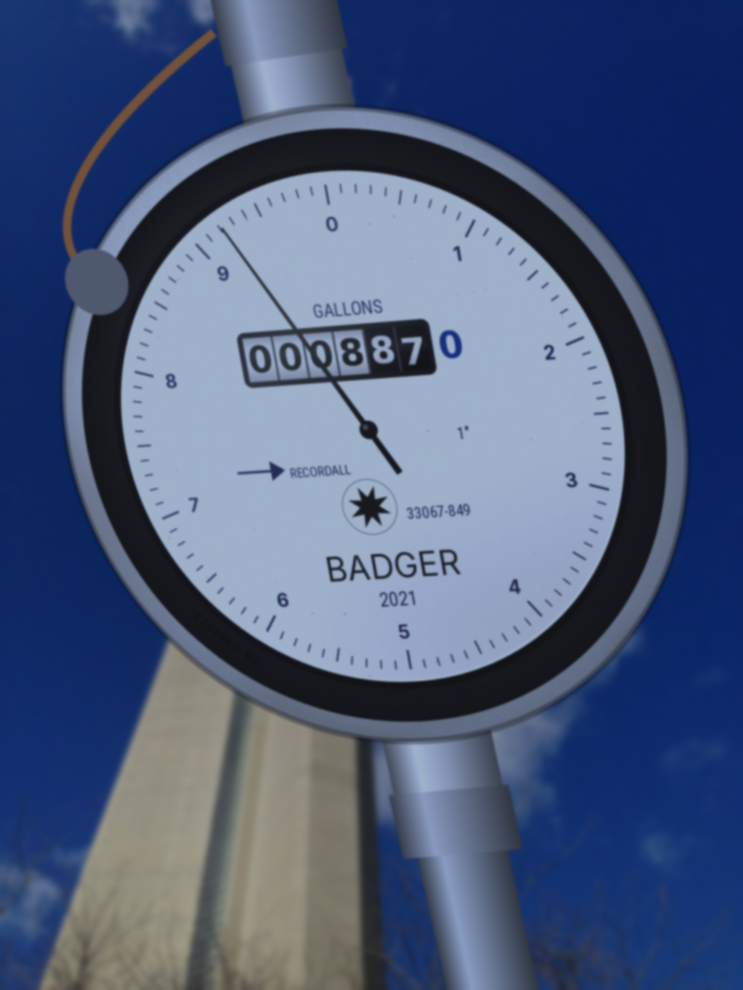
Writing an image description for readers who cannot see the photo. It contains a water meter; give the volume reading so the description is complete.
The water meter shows 8869.2 gal
